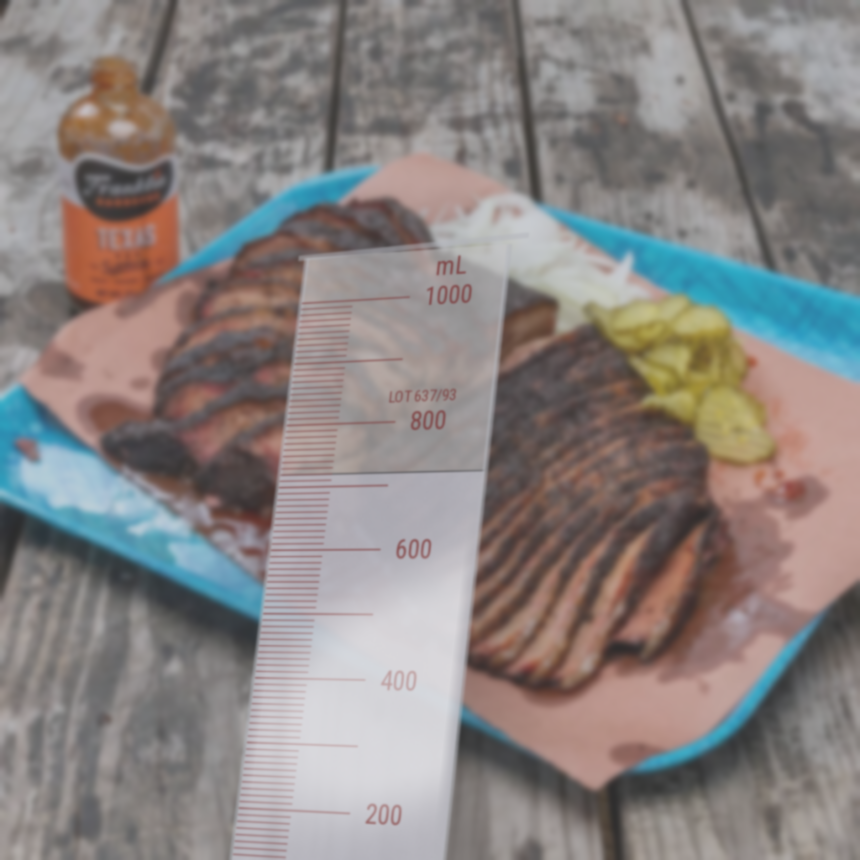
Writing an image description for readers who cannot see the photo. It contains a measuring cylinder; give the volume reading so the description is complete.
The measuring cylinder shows 720 mL
